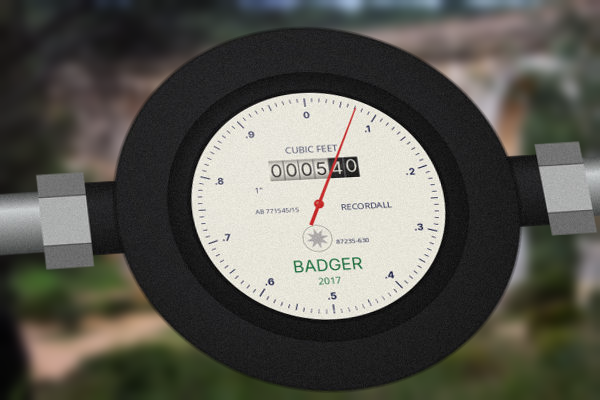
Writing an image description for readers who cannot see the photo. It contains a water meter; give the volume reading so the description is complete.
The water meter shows 540.07 ft³
